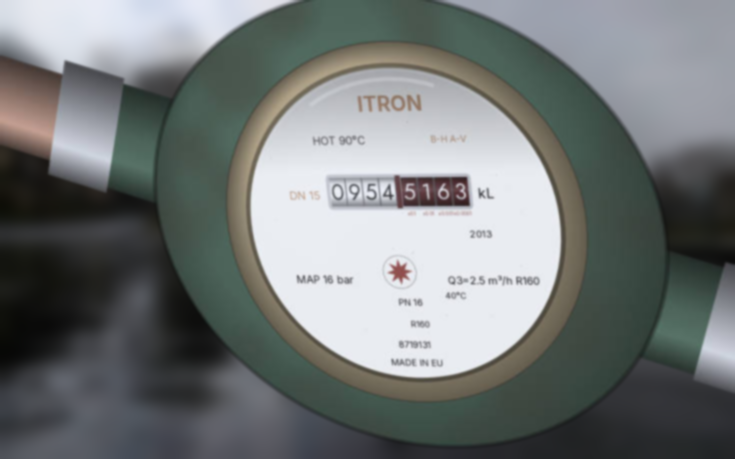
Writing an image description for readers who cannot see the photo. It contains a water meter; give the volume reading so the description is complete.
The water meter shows 954.5163 kL
